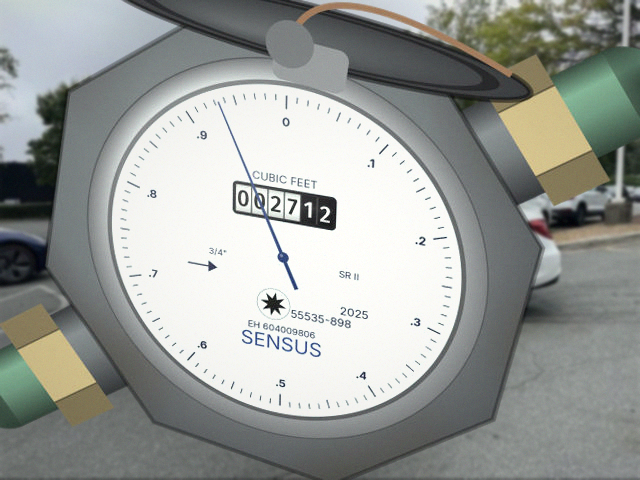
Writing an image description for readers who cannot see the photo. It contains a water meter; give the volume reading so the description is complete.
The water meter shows 2711.93 ft³
